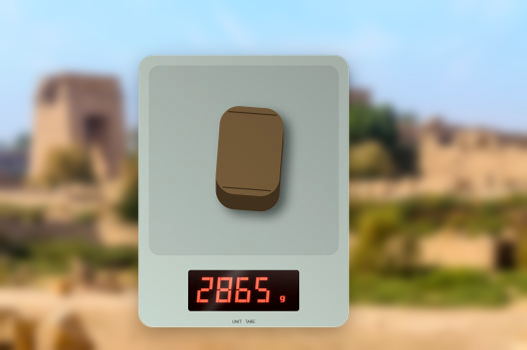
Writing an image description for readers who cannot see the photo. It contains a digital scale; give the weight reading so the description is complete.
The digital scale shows 2865 g
